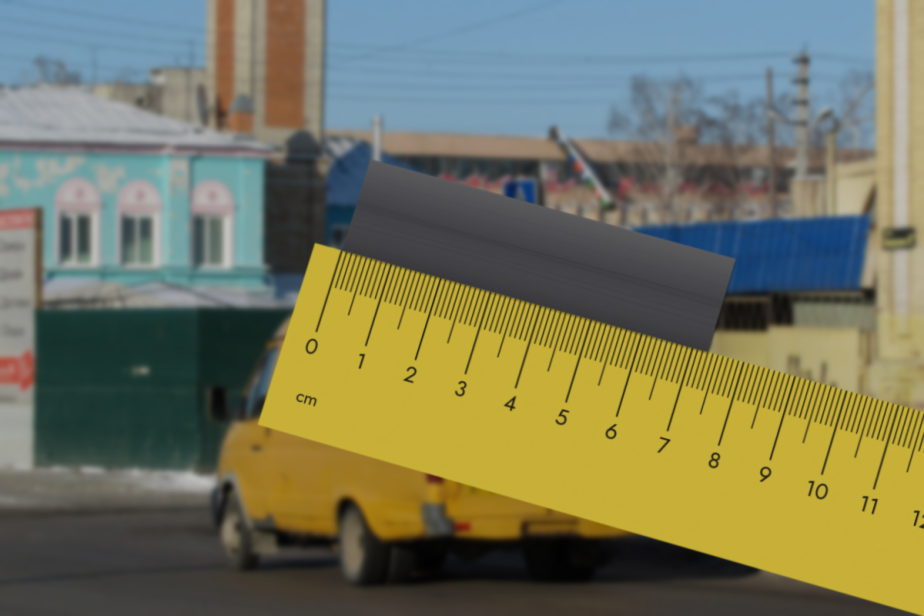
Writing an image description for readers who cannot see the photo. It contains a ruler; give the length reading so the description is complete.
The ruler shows 7.3 cm
